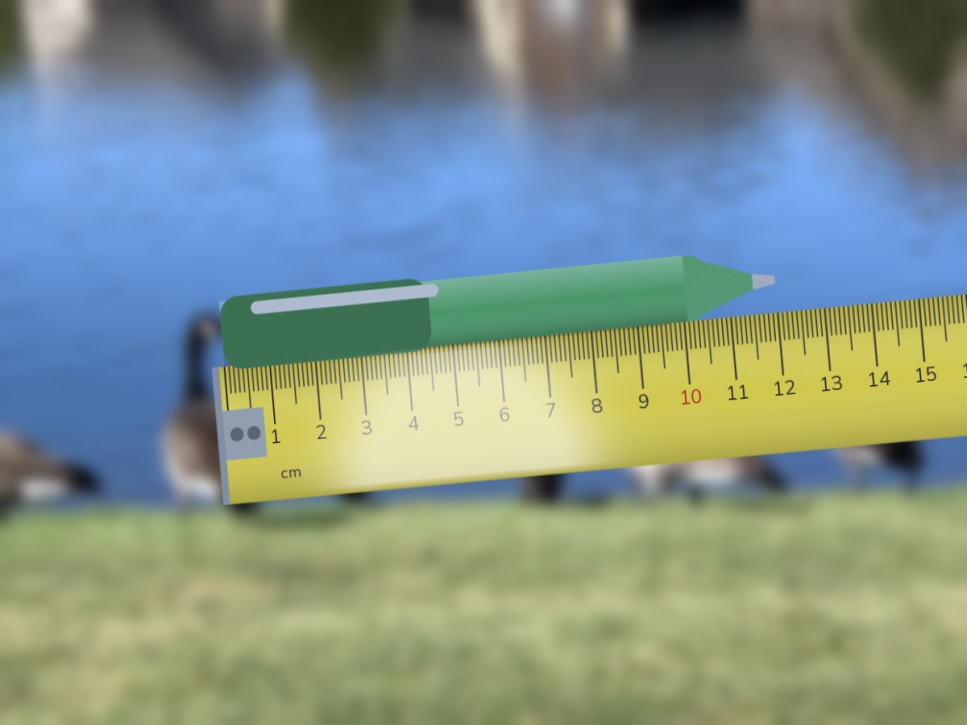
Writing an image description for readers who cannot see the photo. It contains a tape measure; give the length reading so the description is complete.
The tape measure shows 12 cm
